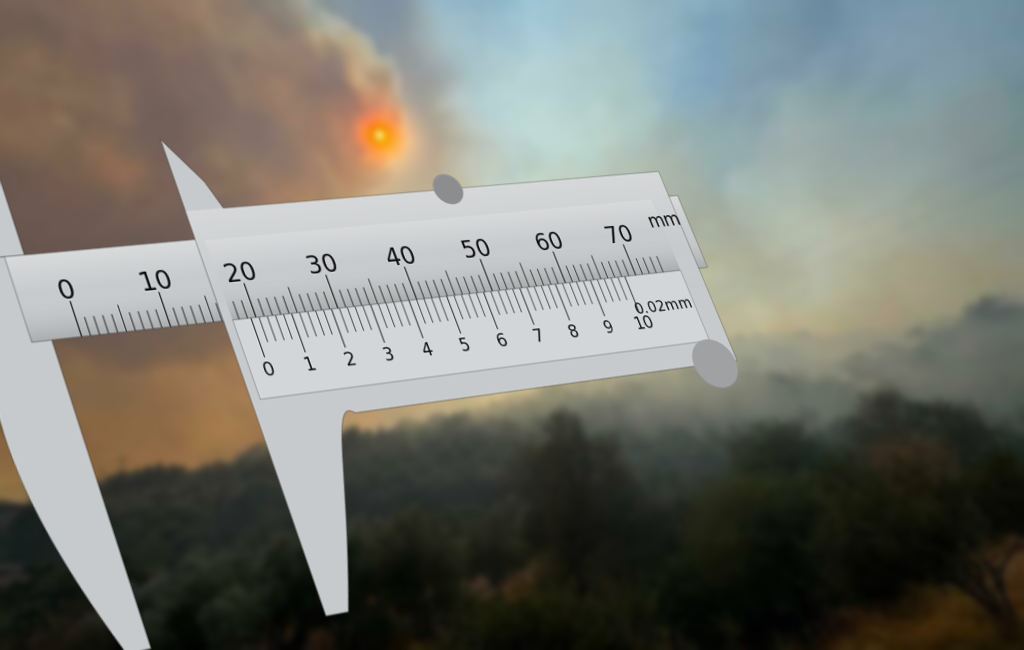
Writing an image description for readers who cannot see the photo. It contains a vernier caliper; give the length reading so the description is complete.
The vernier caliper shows 19.4 mm
